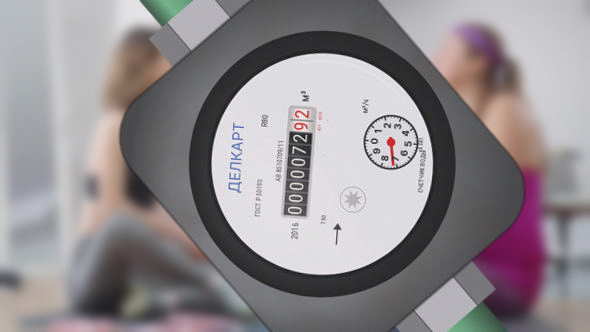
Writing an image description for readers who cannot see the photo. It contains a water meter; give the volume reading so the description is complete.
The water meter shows 72.927 m³
